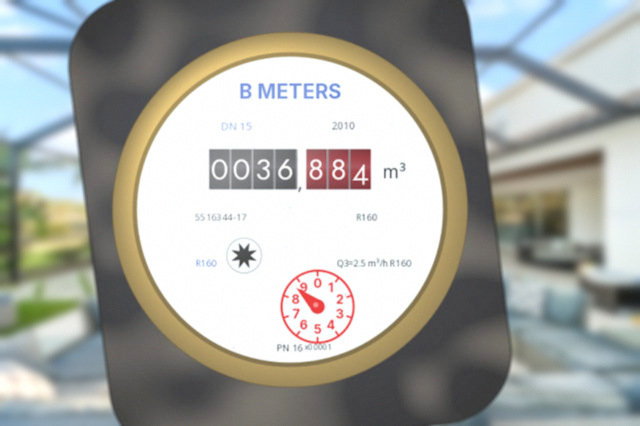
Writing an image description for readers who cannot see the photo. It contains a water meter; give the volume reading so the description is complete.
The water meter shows 36.8838 m³
